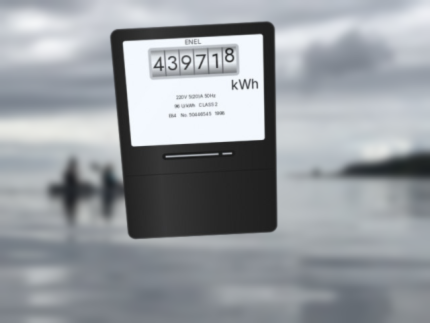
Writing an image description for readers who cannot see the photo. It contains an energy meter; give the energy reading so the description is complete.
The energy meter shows 439718 kWh
